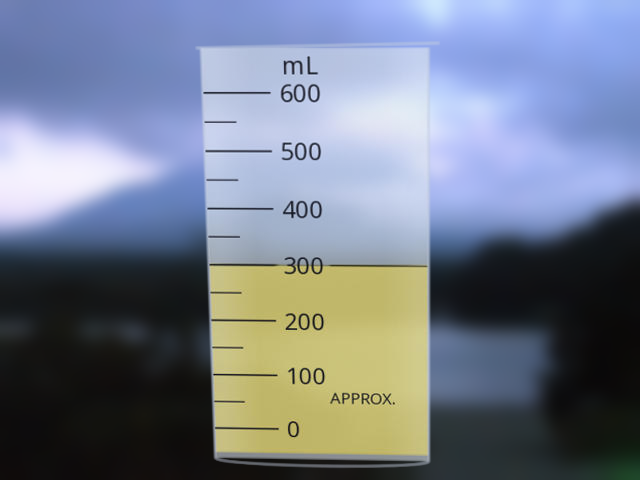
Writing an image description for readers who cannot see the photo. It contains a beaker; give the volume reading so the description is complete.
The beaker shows 300 mL
